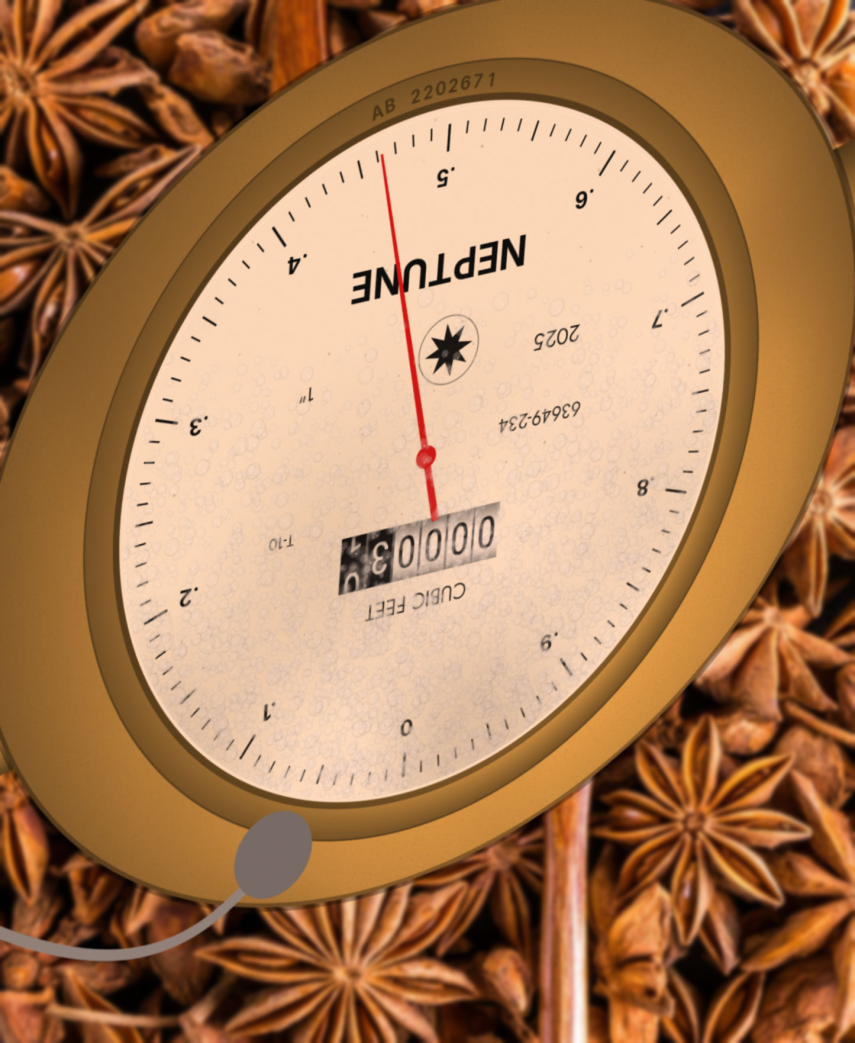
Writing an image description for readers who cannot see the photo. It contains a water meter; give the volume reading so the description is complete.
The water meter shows 30.46 ft³
